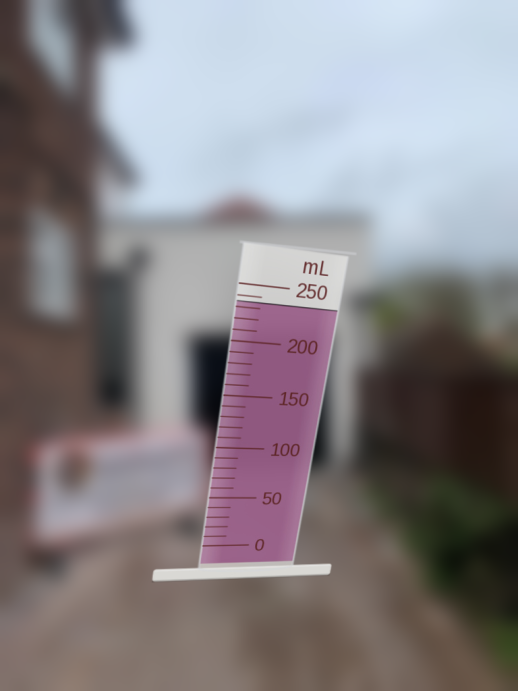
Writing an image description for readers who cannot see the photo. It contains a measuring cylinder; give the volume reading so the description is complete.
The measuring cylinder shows 235 mL
